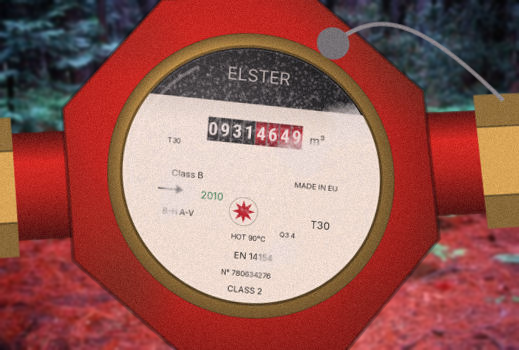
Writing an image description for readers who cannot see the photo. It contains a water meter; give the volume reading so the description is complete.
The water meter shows 931.4649 m³
